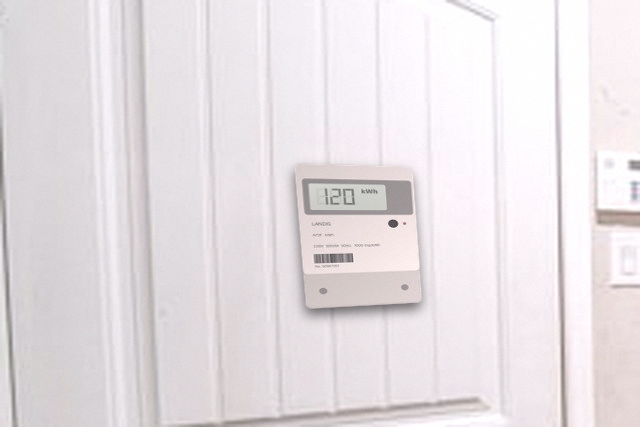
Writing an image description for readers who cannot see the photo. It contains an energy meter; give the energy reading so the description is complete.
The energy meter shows 120 kWh
